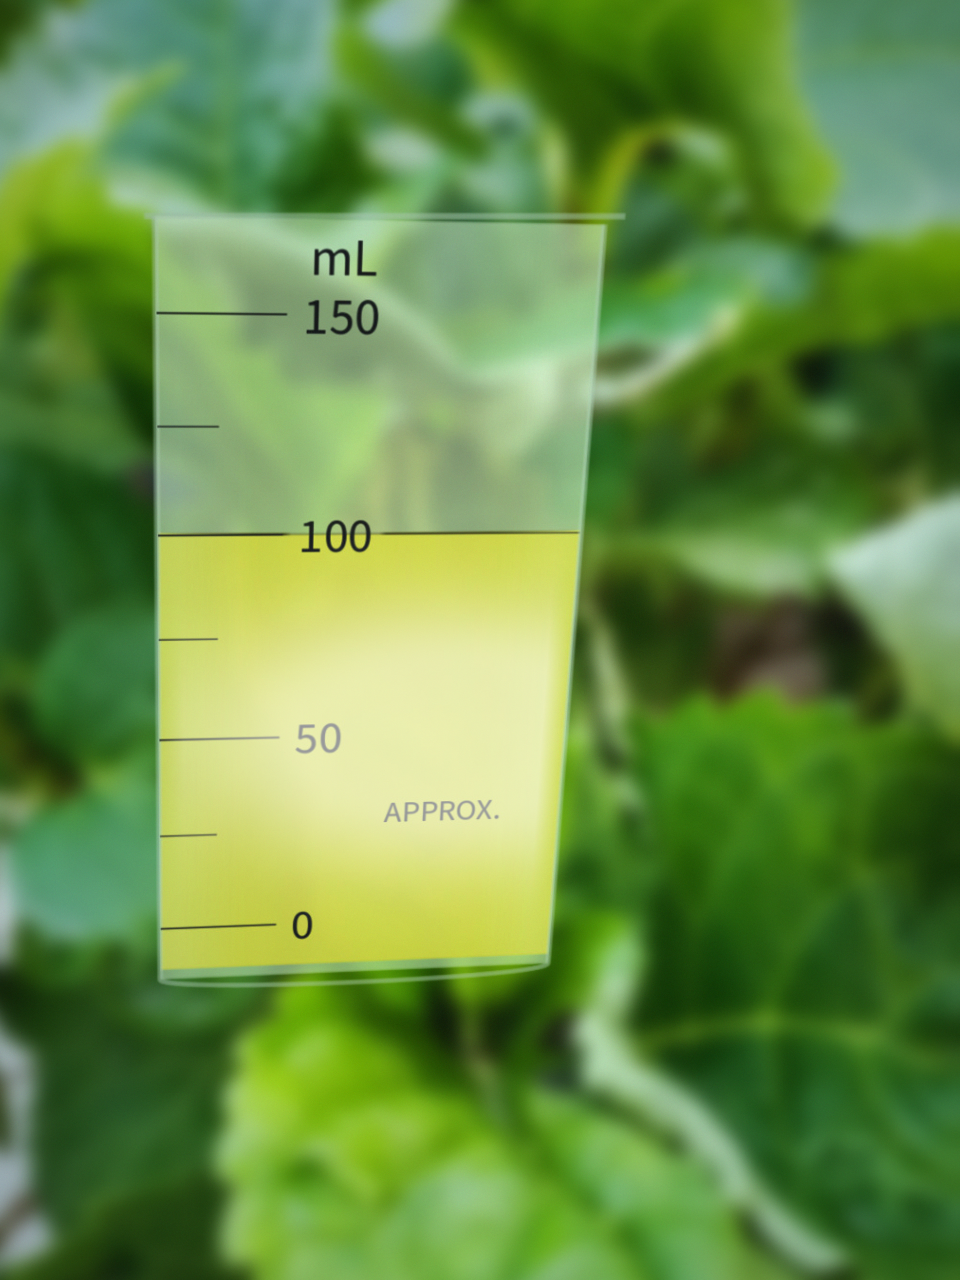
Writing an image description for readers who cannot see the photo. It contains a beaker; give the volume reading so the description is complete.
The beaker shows 100 mL
